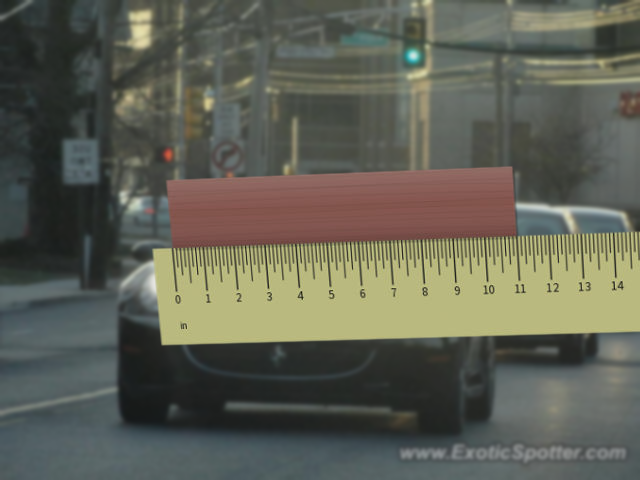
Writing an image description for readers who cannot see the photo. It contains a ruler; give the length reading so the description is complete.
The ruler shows 11 in
